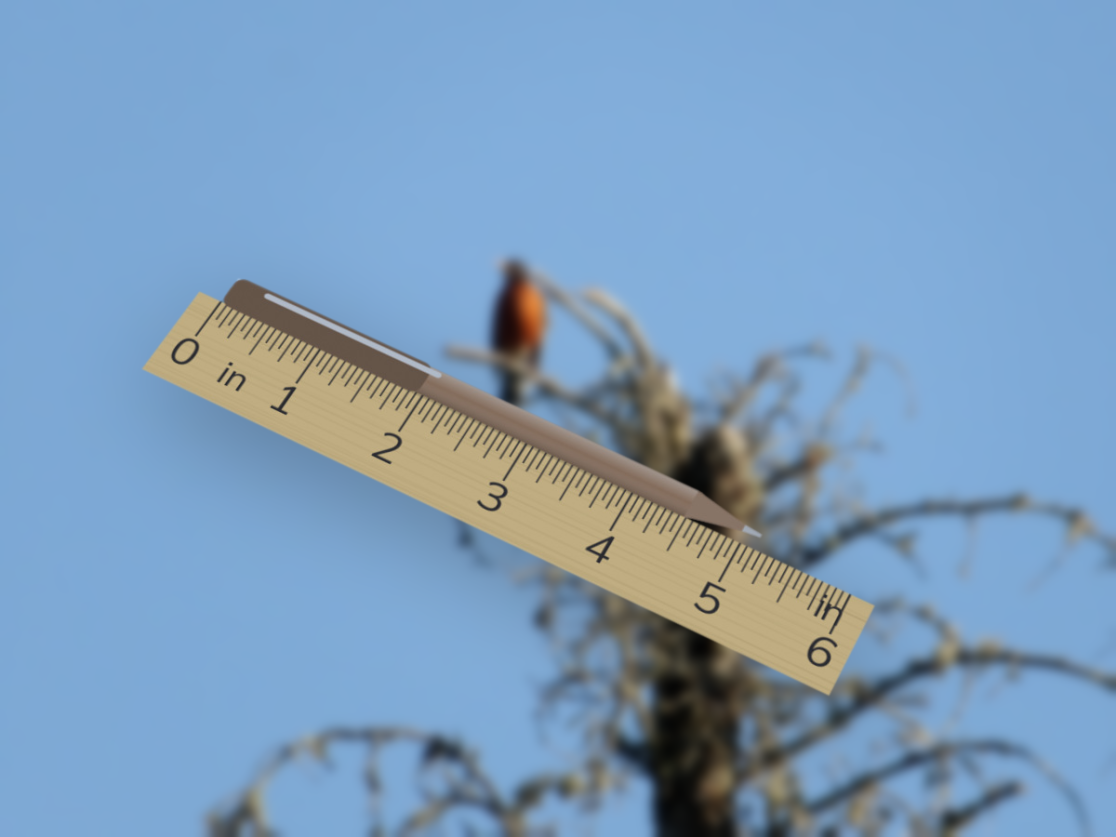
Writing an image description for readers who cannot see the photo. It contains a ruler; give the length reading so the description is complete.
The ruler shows 5.125 in
